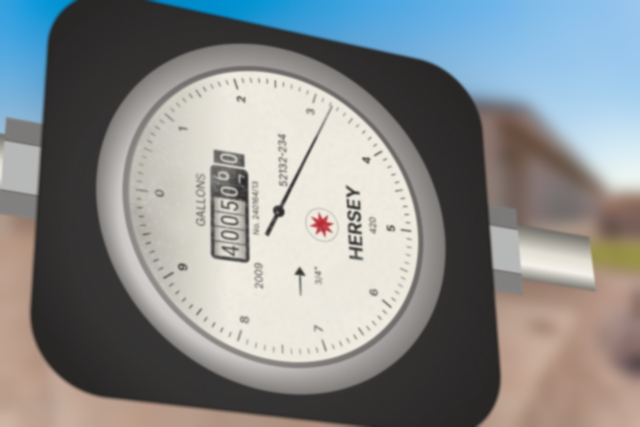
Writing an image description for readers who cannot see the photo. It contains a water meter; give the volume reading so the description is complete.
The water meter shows 4005063.2 gal
